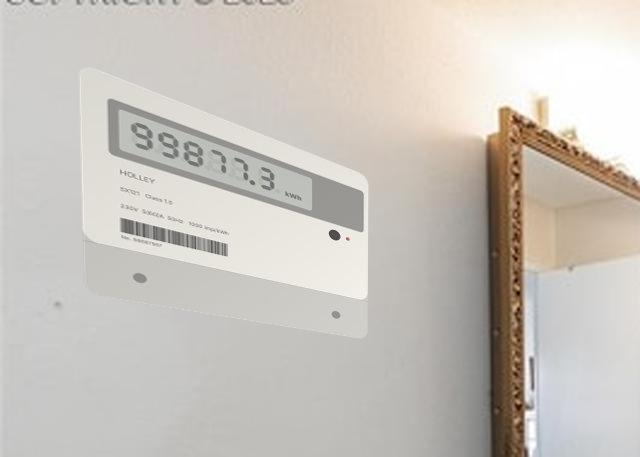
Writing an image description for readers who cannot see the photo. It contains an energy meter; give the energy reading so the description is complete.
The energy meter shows 99877.3 kWh
